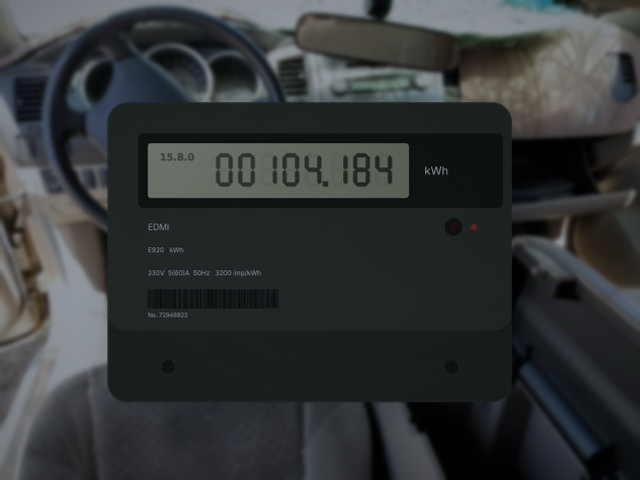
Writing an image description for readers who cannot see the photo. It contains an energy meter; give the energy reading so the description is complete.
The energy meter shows 104.184 kWh
